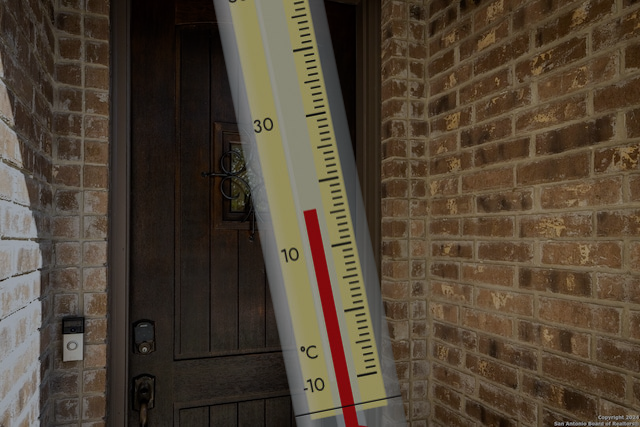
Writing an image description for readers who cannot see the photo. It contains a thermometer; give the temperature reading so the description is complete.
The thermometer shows 16 °C
